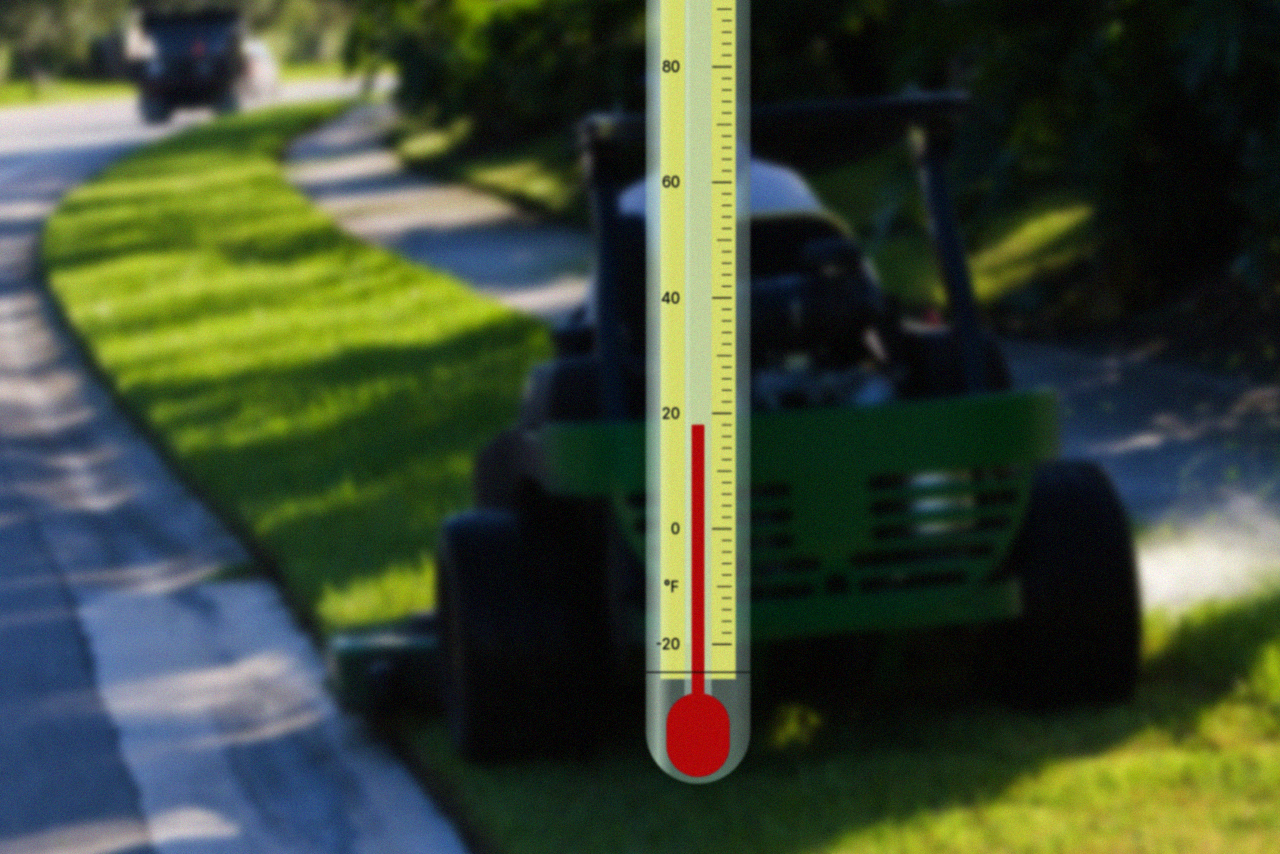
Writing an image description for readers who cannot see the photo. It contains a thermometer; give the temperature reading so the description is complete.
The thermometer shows 18 °F
